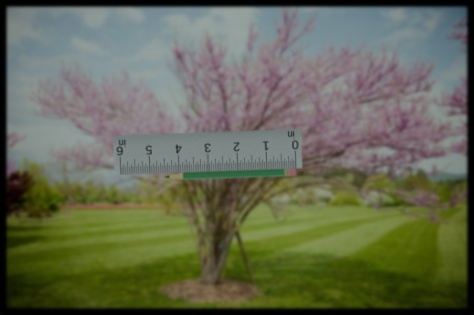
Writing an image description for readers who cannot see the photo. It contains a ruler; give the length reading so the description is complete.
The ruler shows 4.5 in
